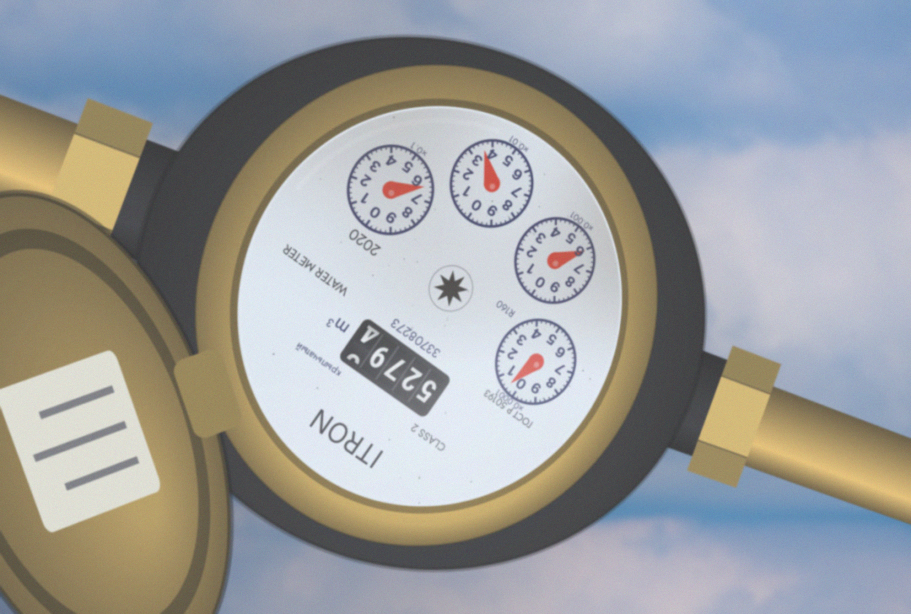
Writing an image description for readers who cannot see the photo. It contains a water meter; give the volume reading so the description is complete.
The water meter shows 52793.6360 m³
